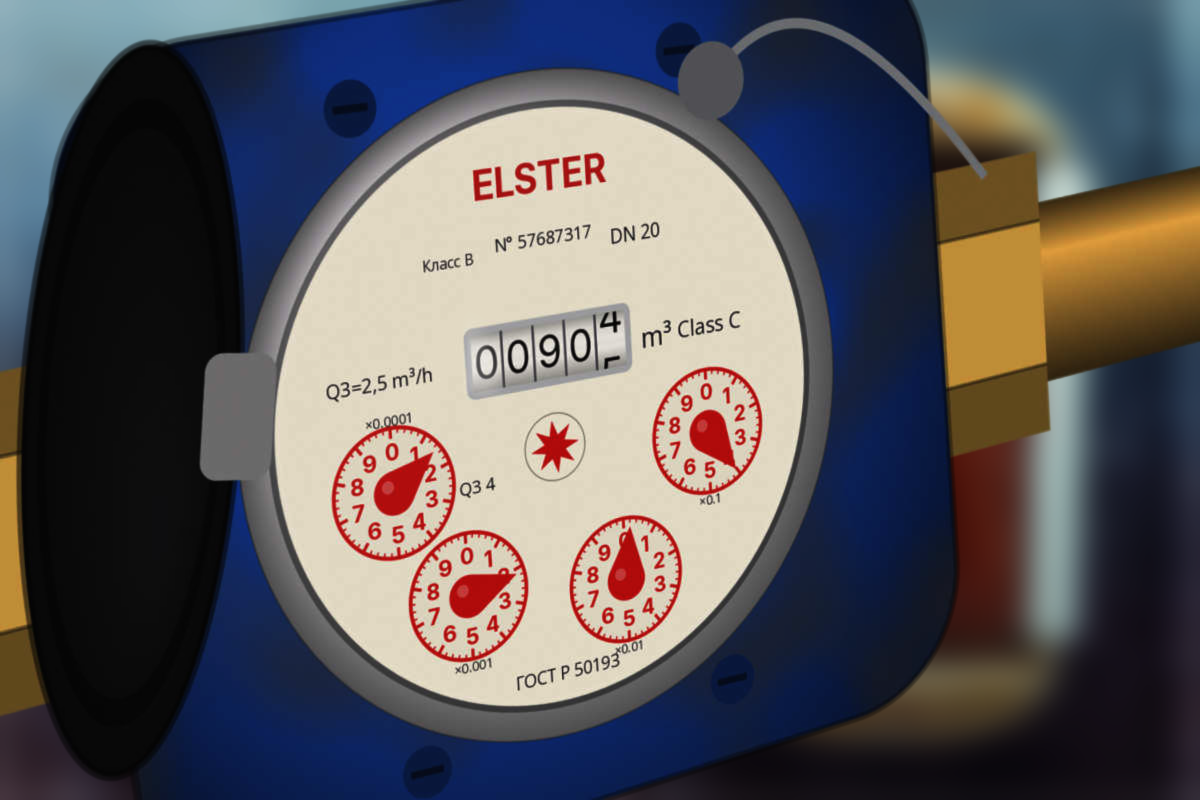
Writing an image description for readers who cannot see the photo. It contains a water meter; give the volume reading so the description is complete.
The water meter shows 904.4021 m³
